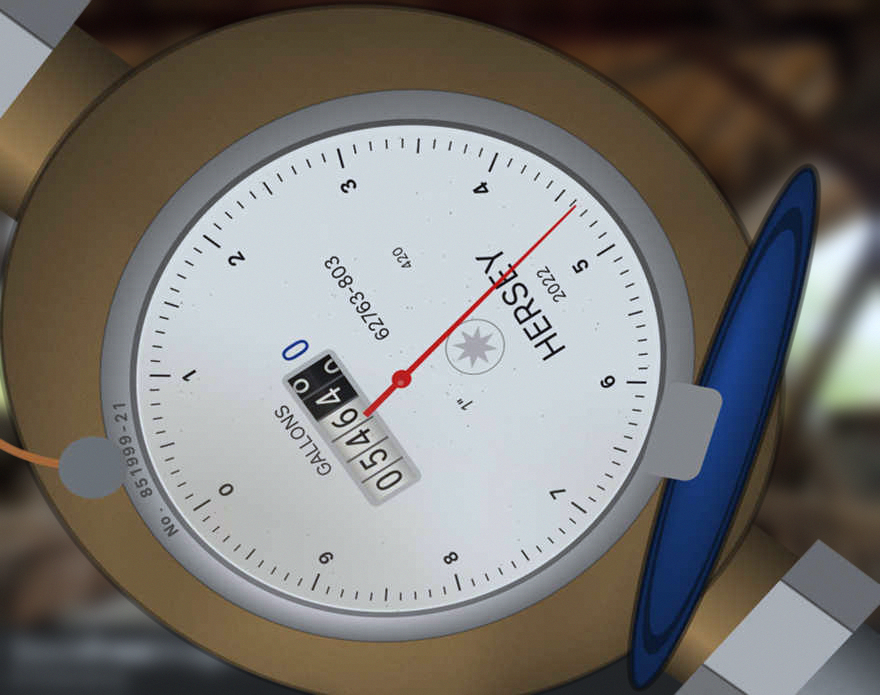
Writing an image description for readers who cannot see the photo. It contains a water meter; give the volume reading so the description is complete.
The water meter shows 546484.6 gal
